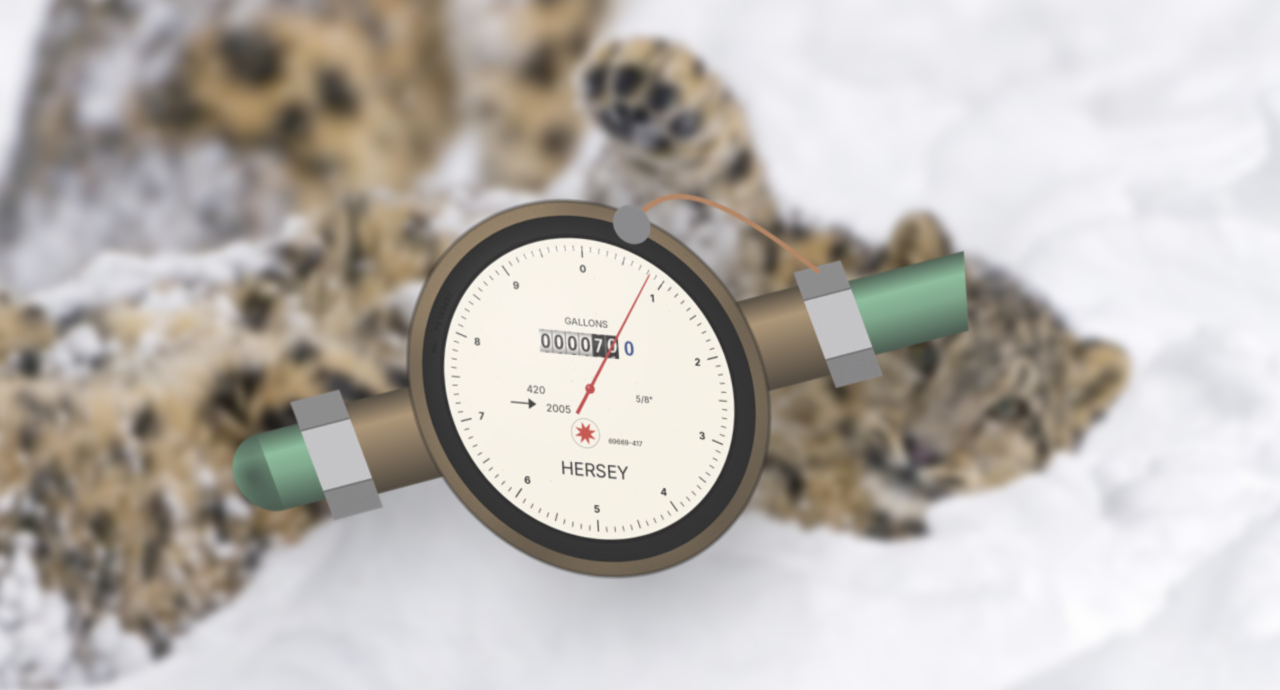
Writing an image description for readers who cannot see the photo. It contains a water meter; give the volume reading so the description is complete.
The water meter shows 700.8 gal
